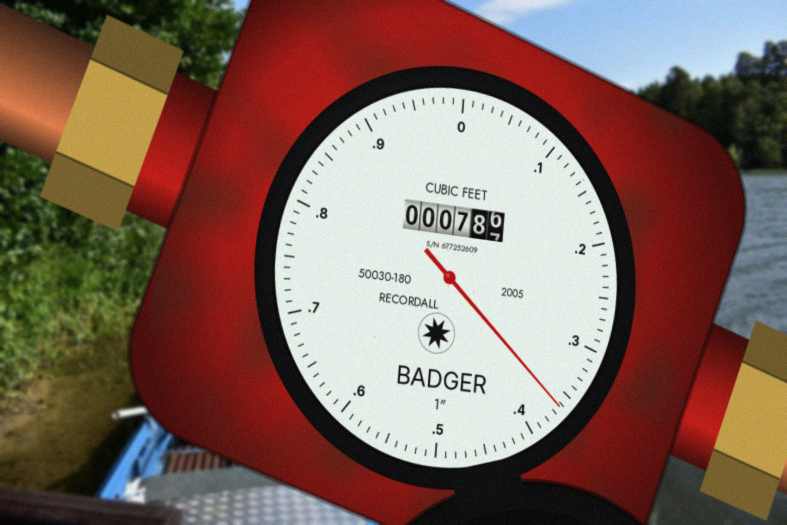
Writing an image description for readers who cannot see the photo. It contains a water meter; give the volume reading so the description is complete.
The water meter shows 786.36 ft³
